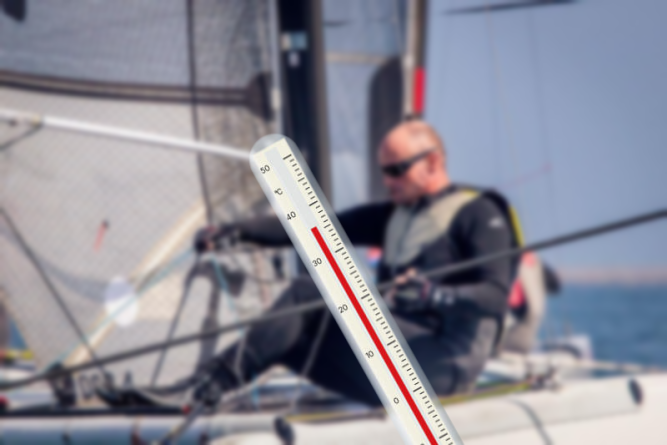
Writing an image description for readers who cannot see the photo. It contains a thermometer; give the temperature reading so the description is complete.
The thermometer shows 36 °C
